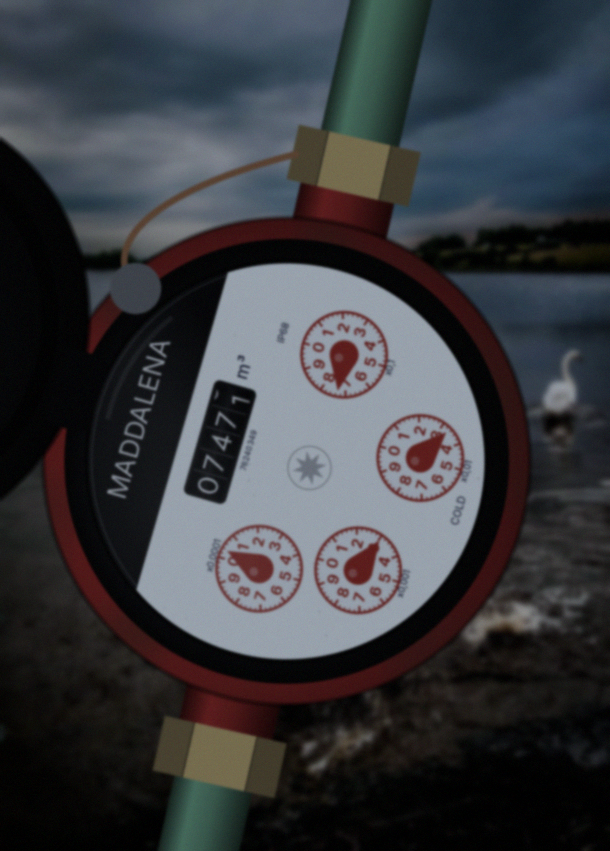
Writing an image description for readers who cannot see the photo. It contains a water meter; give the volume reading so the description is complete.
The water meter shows 7470.7330 m³
